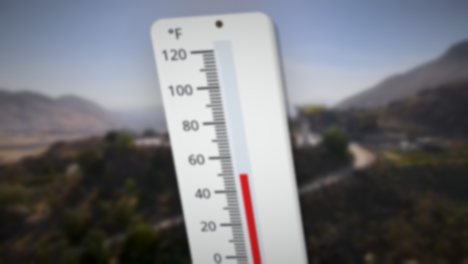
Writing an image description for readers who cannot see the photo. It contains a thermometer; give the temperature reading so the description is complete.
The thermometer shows 50 °F
